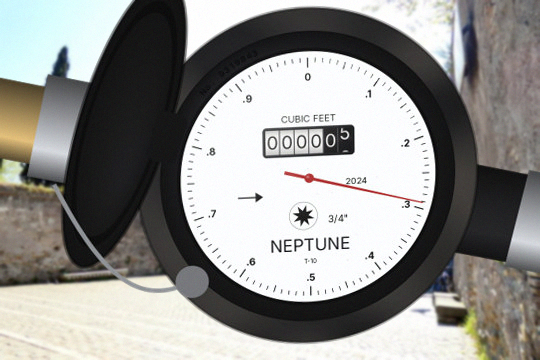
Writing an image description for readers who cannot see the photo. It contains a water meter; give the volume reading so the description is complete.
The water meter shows 5.29 ft³
